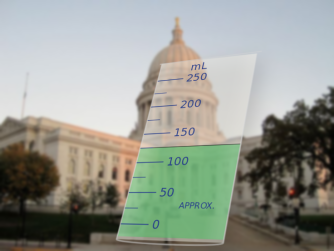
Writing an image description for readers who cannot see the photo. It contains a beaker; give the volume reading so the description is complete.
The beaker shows 125 mL
